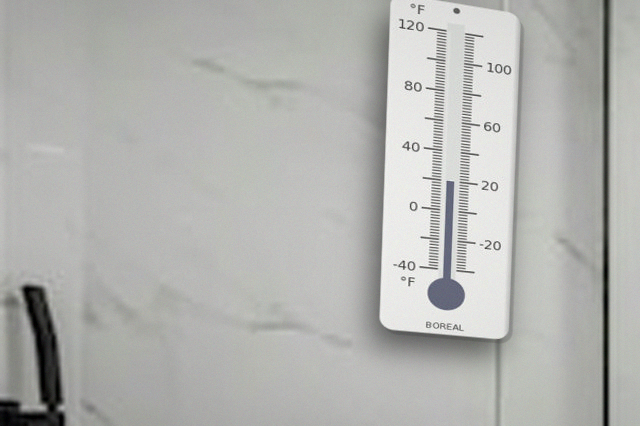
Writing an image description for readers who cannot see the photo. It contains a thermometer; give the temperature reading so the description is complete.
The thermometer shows 20 °F
